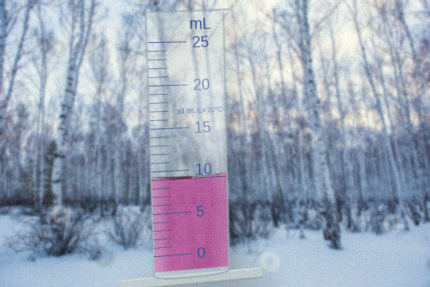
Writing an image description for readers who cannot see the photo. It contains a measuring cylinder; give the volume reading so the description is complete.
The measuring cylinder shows 9 mL
